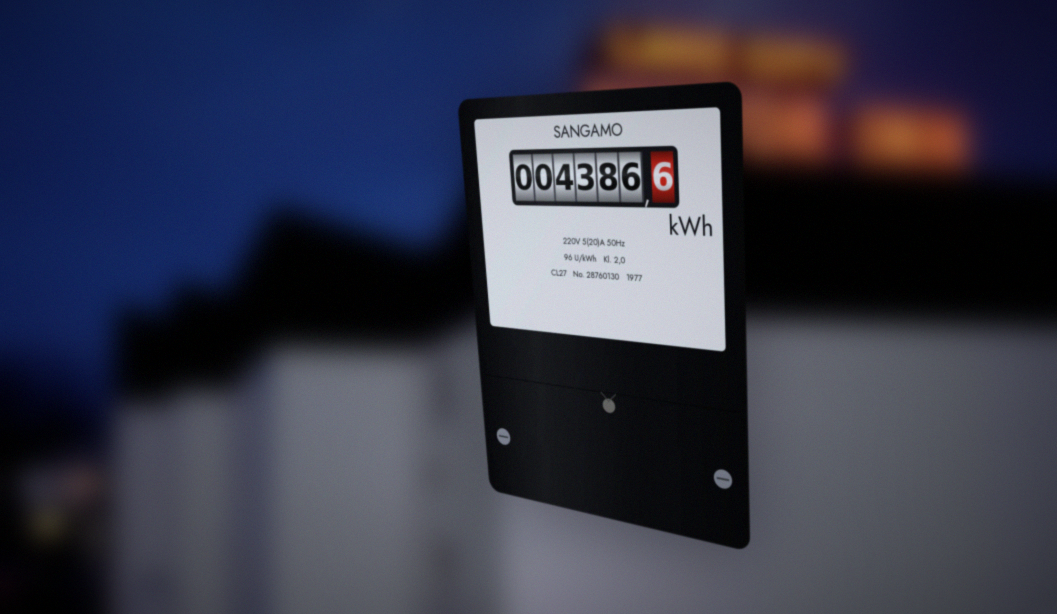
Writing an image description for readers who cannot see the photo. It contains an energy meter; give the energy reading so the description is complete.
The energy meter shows 4386.6 kWh
